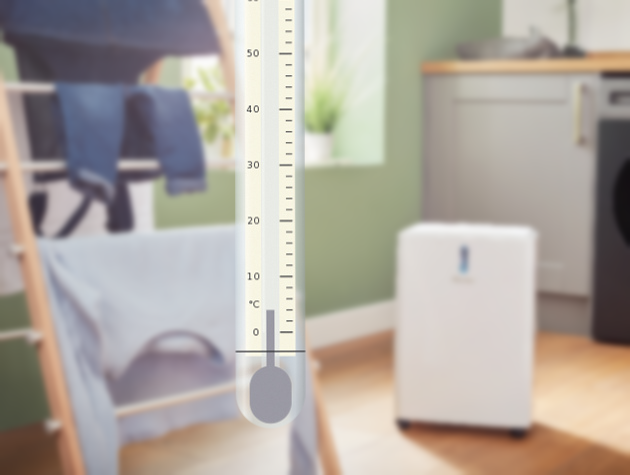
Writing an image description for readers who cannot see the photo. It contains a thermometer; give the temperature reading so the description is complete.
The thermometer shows 4 °C
